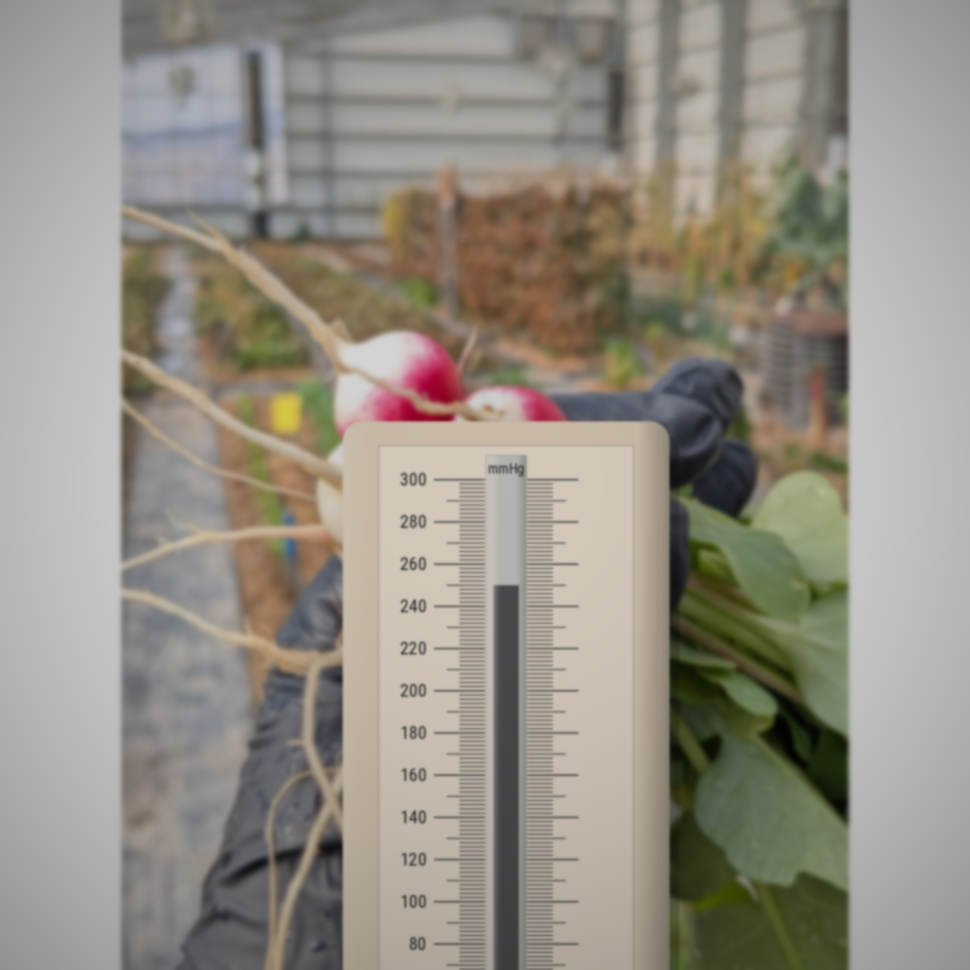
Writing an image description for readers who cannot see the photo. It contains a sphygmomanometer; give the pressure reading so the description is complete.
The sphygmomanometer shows 250 mmHg
